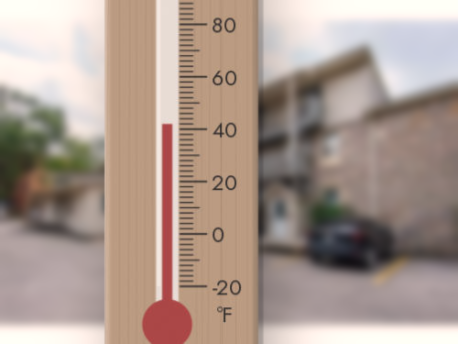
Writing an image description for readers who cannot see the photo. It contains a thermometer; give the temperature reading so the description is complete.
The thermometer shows 42 °F
